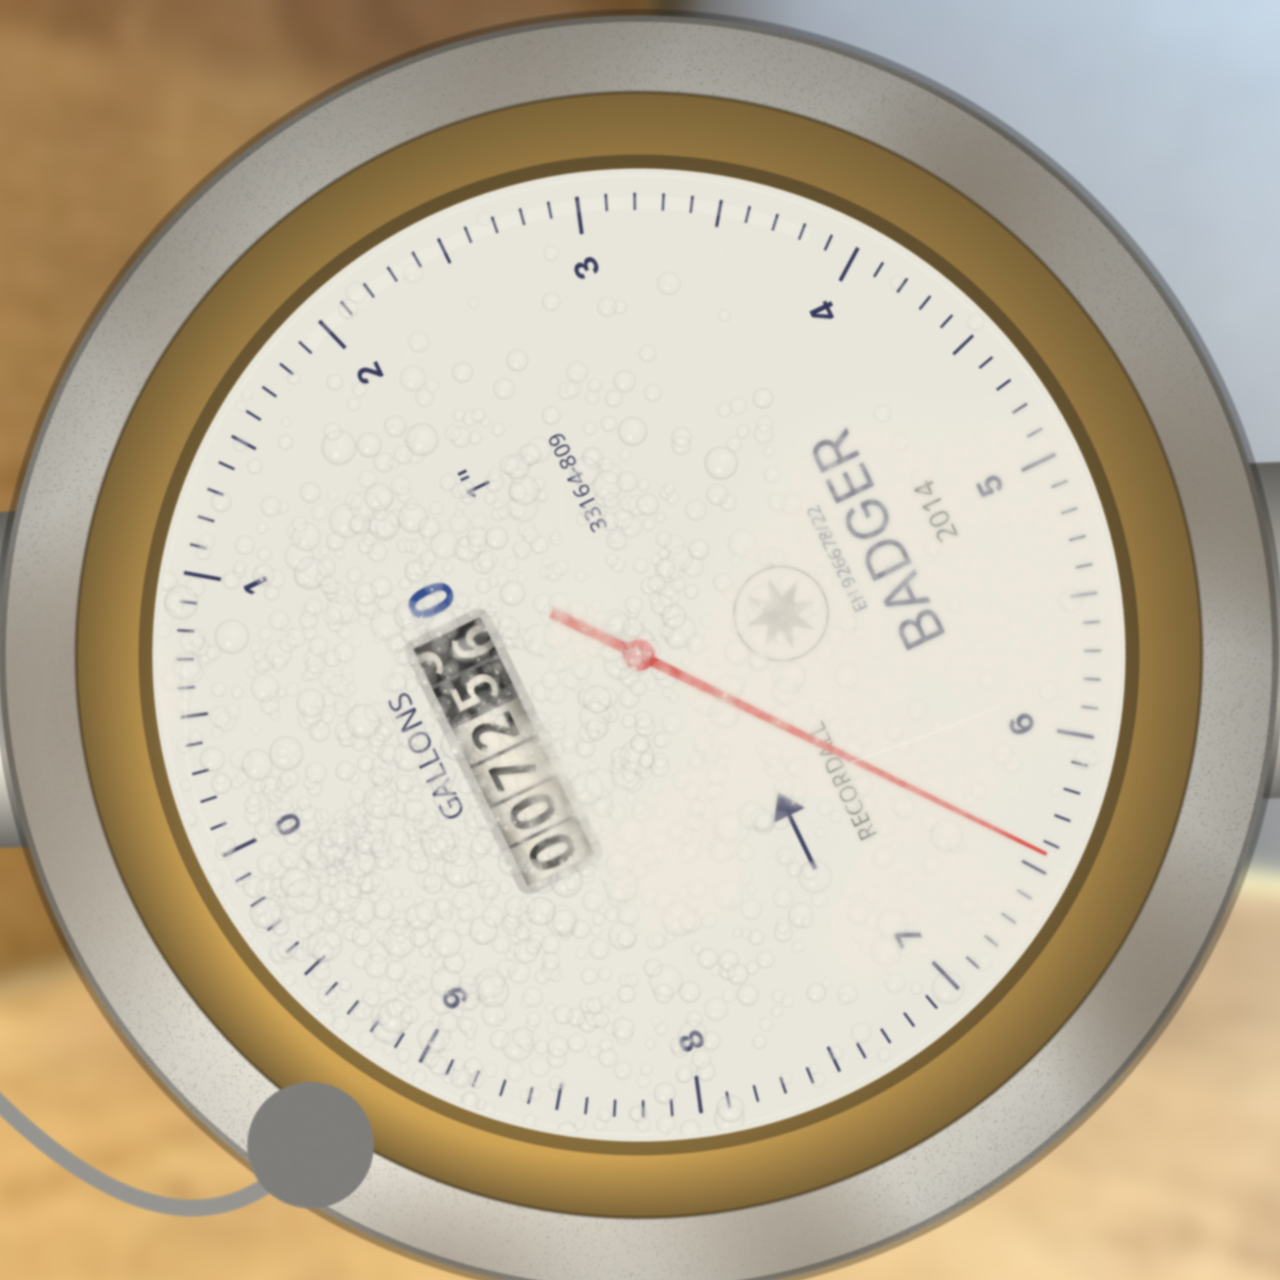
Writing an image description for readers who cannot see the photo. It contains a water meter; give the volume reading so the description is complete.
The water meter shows 72556.4 gal
